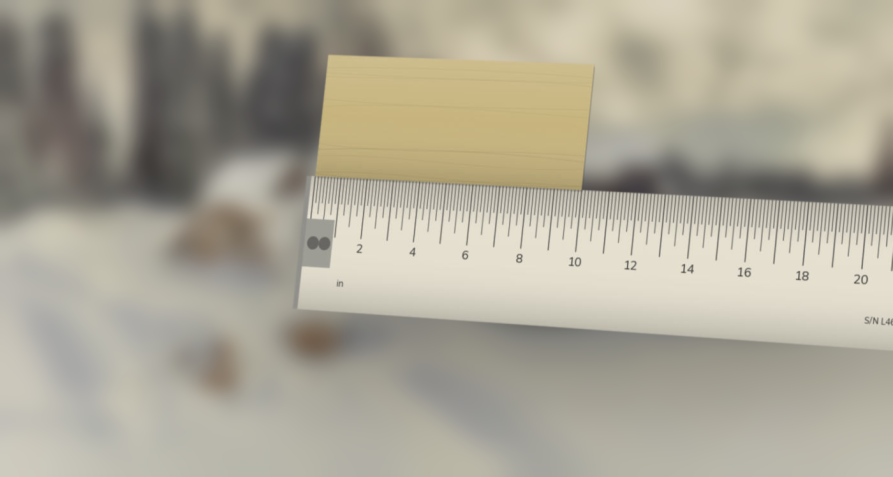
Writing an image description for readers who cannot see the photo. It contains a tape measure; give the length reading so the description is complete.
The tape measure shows 10 in
